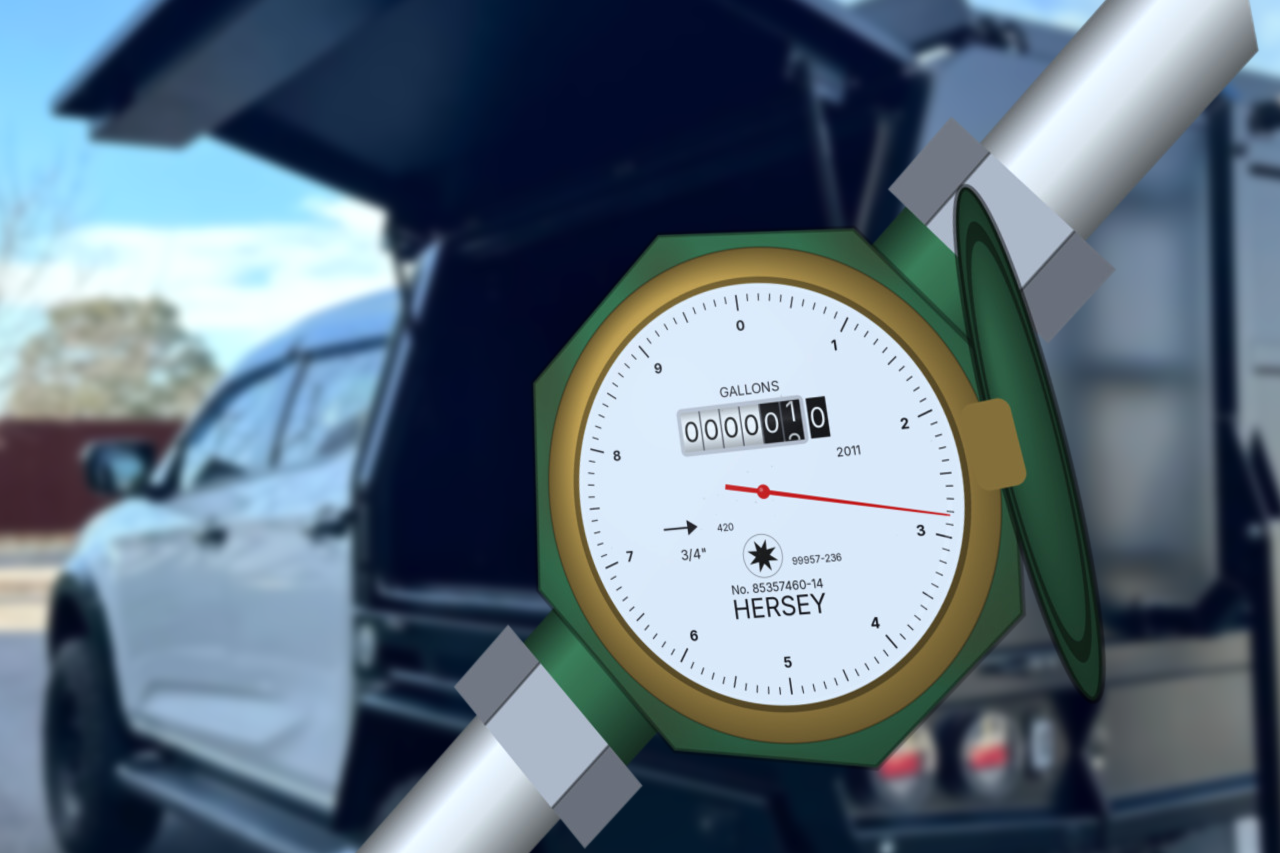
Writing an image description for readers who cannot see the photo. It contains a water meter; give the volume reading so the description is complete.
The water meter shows 12.8 gal
